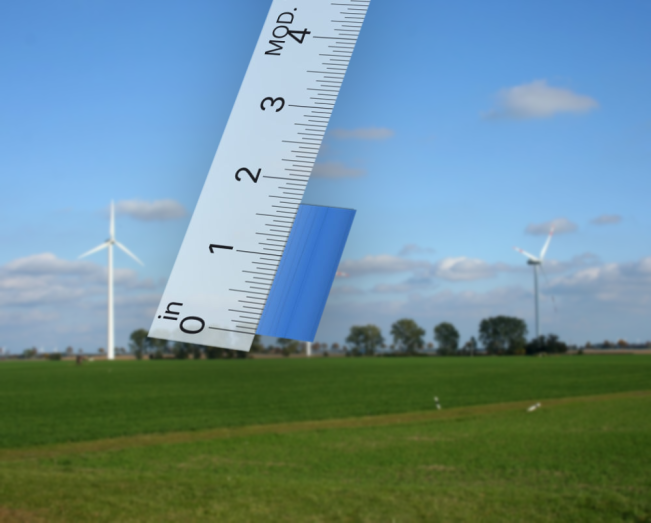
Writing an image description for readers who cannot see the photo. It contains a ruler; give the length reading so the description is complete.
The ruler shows 1.6875 in
